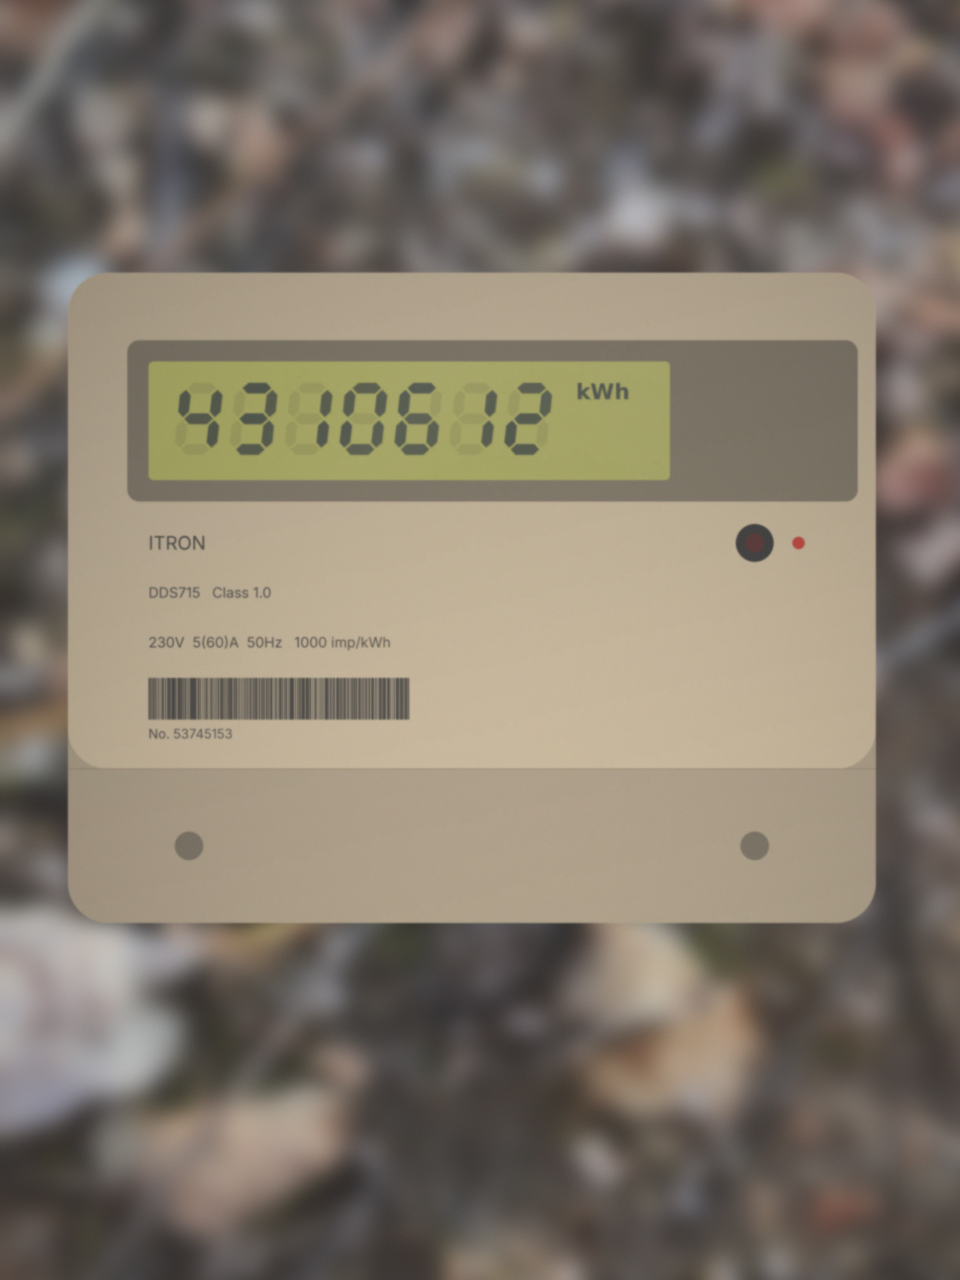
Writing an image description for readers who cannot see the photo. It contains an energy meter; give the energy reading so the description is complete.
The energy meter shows 4310612 kWh
